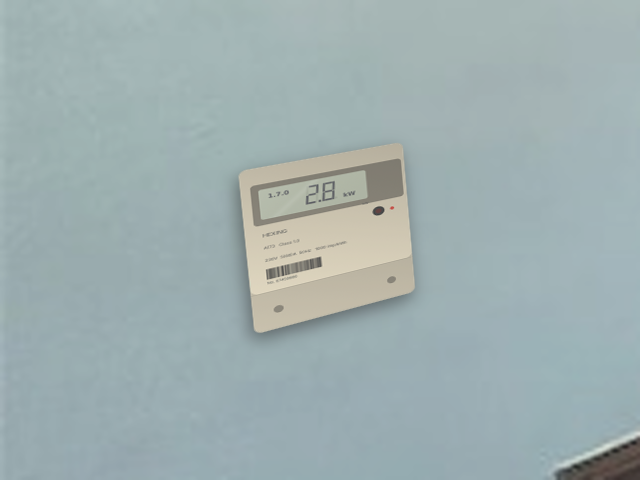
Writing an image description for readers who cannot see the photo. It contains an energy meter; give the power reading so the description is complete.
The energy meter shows 2.8 kW
